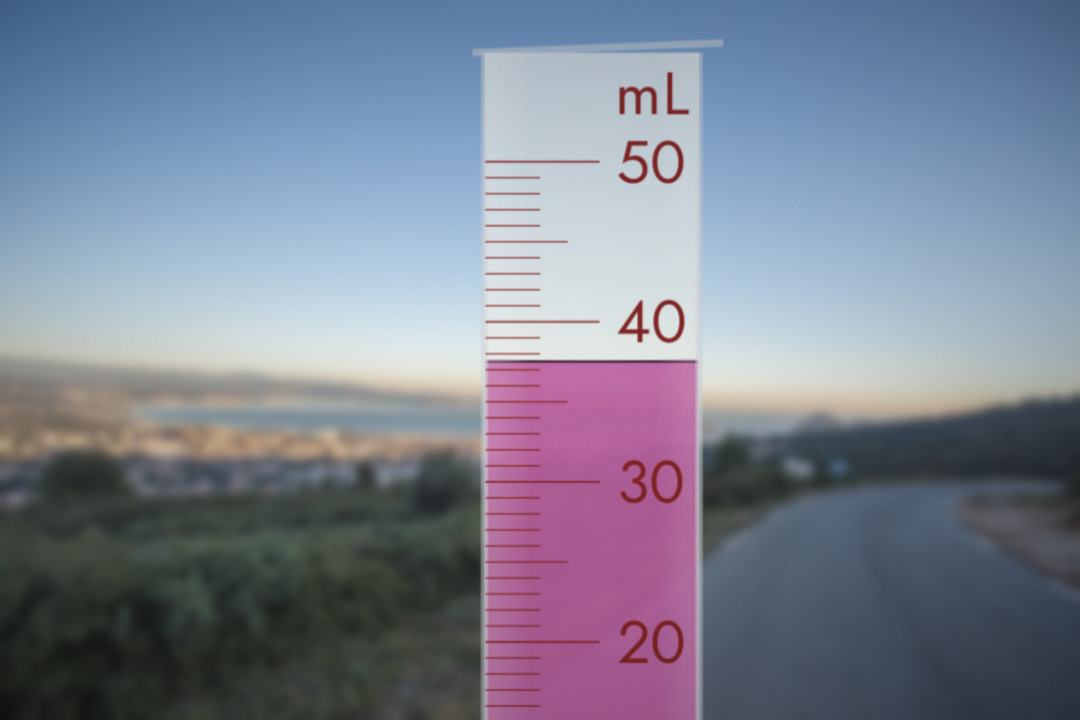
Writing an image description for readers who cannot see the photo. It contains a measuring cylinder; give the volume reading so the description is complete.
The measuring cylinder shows 37.5 mL
